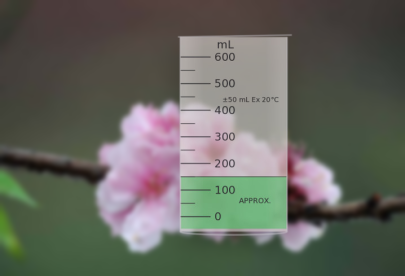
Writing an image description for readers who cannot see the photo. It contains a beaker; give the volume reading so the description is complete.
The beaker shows 150 mL
